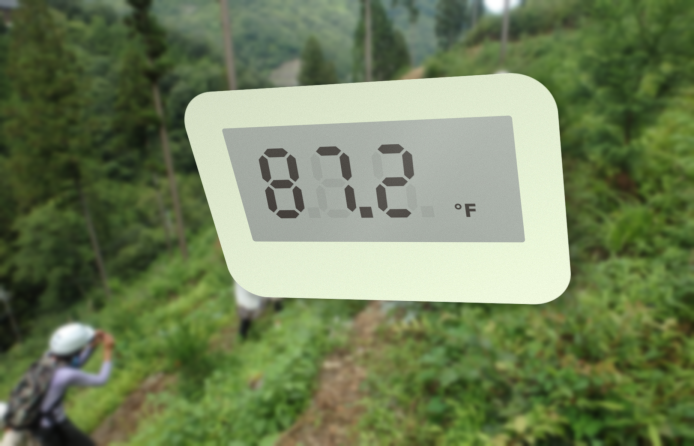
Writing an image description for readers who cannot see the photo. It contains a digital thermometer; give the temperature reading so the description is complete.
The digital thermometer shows 87.2 °F
